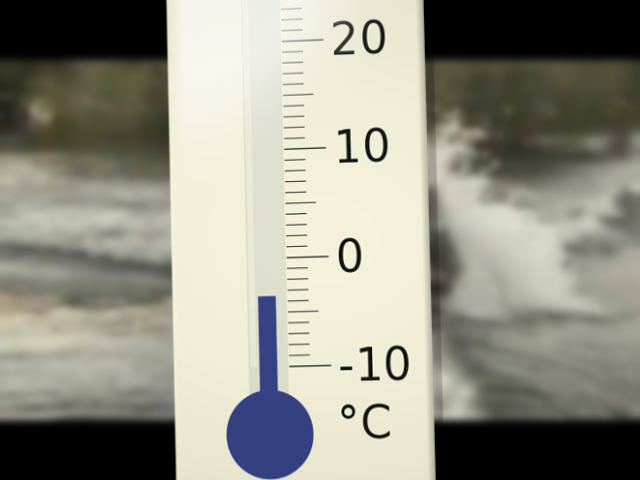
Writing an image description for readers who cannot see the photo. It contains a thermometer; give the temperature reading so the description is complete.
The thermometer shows -3.5 °C
